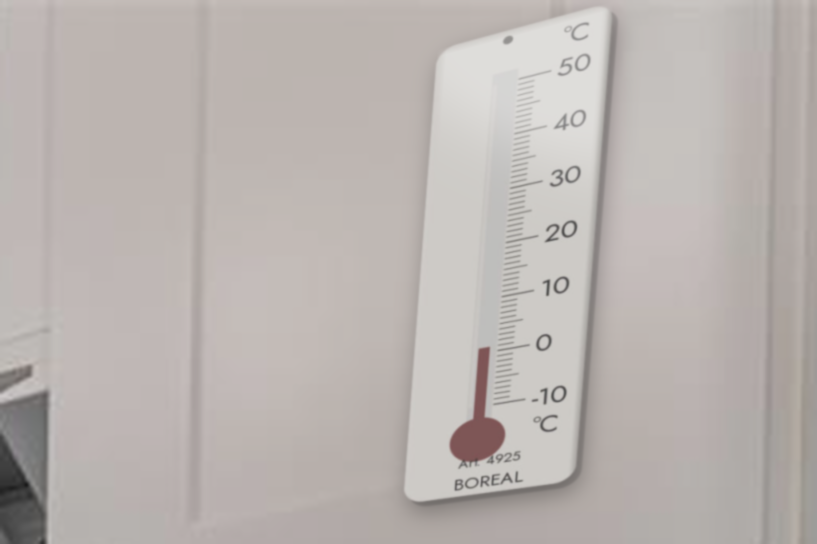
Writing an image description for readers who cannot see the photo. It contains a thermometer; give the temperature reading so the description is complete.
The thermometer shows 1 °C
